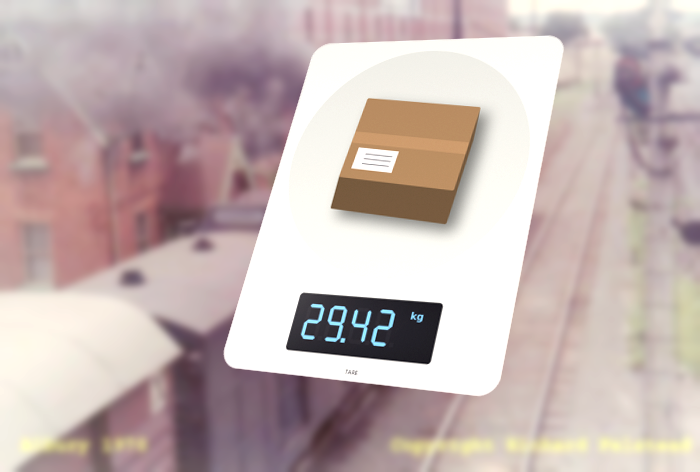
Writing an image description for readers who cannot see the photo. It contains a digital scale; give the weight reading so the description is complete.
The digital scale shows 29.42 kg
